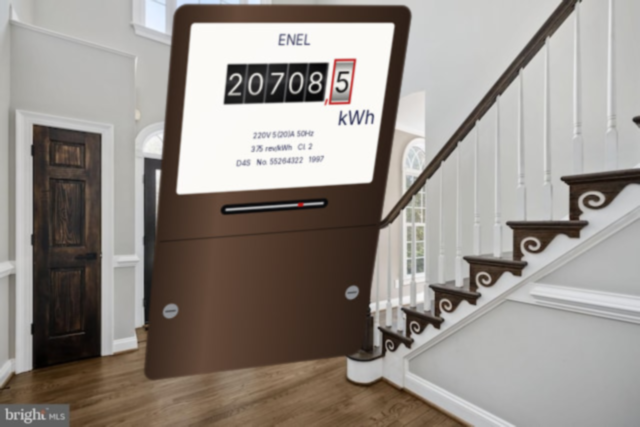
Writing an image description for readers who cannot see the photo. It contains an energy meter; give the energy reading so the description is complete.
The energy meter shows 20708.5 kWh
